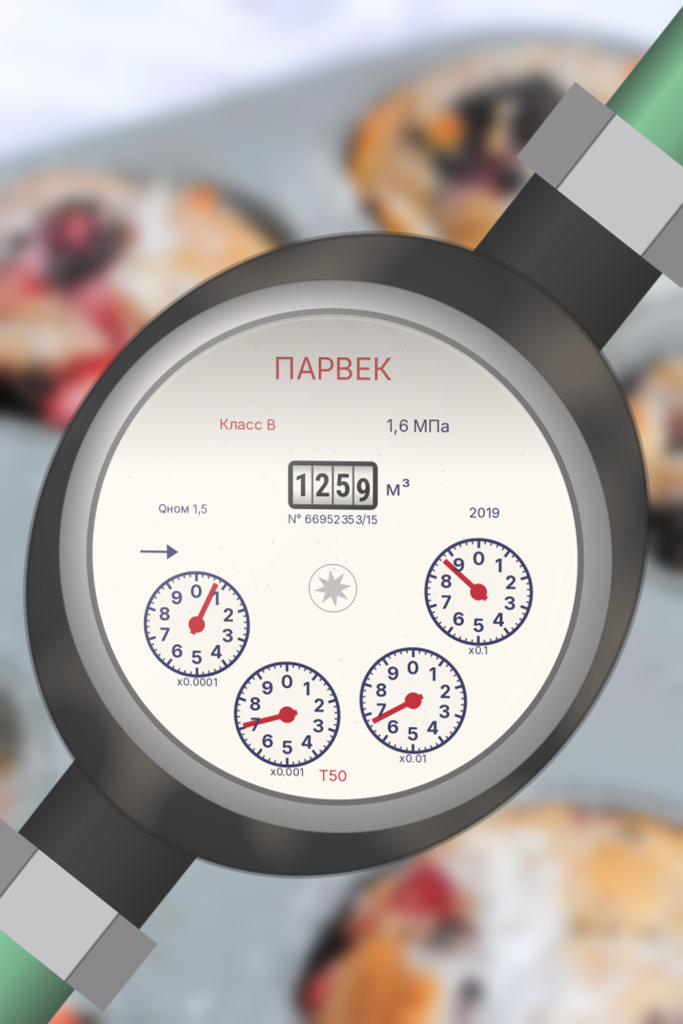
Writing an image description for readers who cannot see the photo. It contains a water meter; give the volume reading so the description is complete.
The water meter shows 1258.8670 m³
